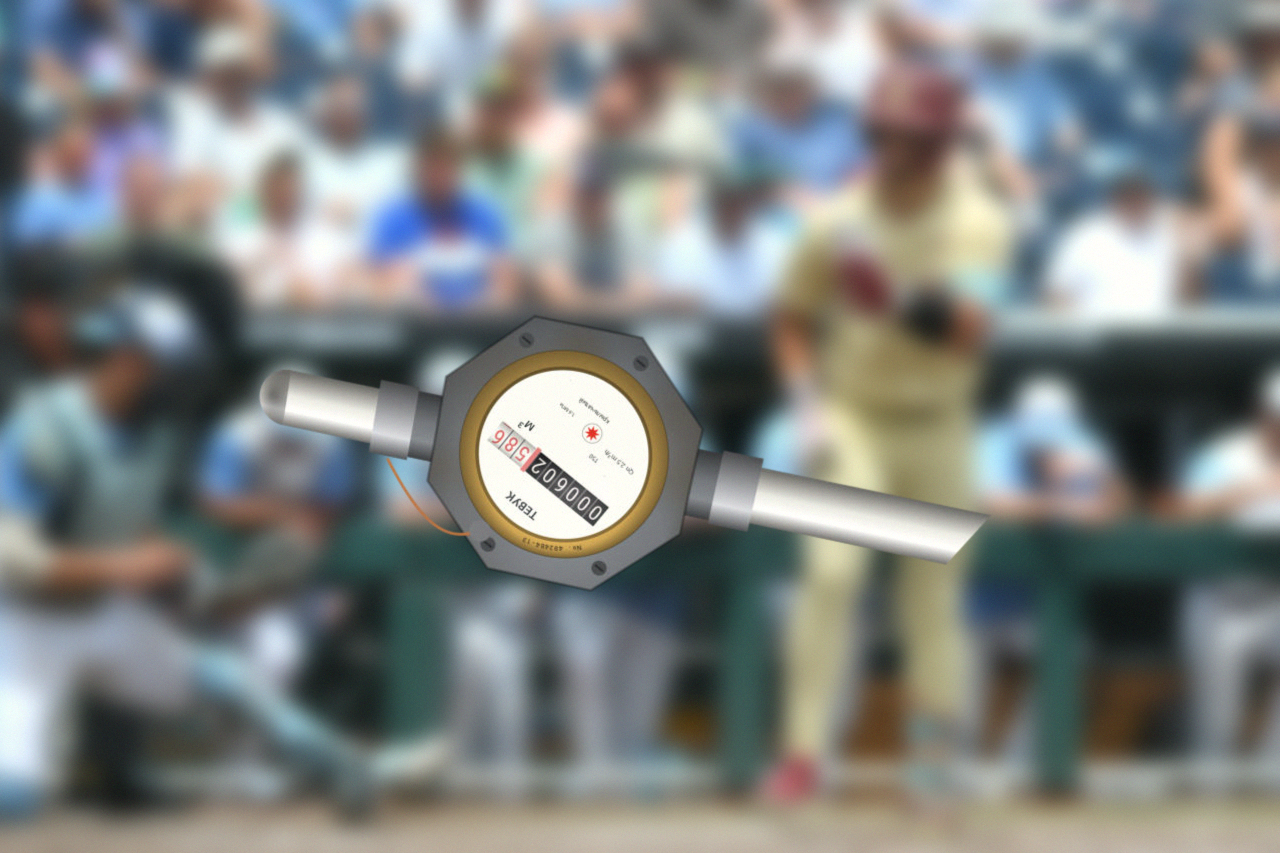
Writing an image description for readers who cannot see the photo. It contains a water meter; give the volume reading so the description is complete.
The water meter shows 602.586 m³
